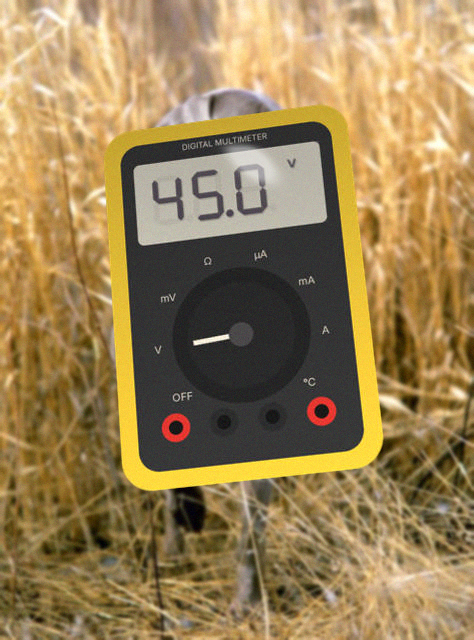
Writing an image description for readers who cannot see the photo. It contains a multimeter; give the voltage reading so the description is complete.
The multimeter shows 45.0 V
